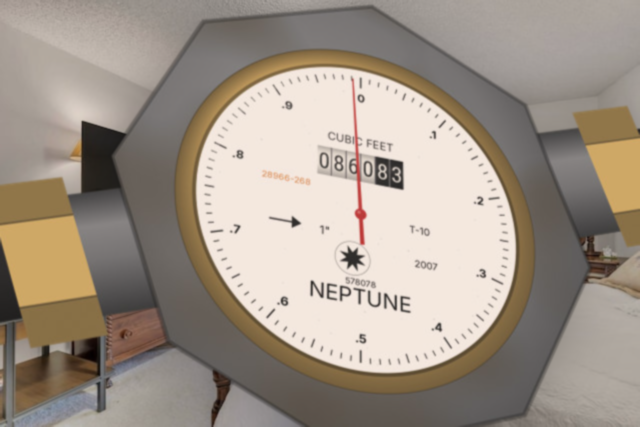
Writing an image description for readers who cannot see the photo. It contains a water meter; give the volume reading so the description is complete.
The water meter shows 86082.99 ft³
